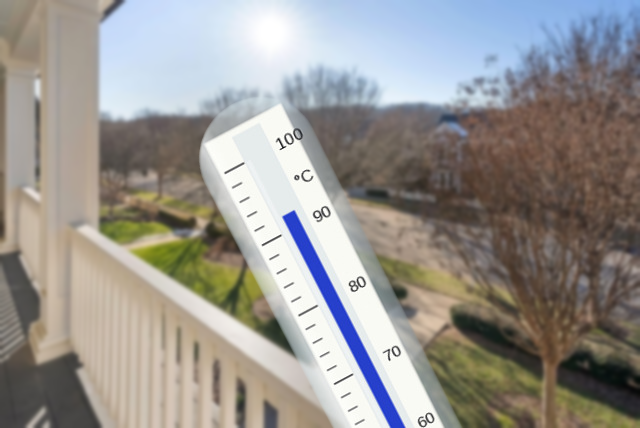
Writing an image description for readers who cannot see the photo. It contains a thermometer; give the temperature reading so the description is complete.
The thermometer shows 92 °C
